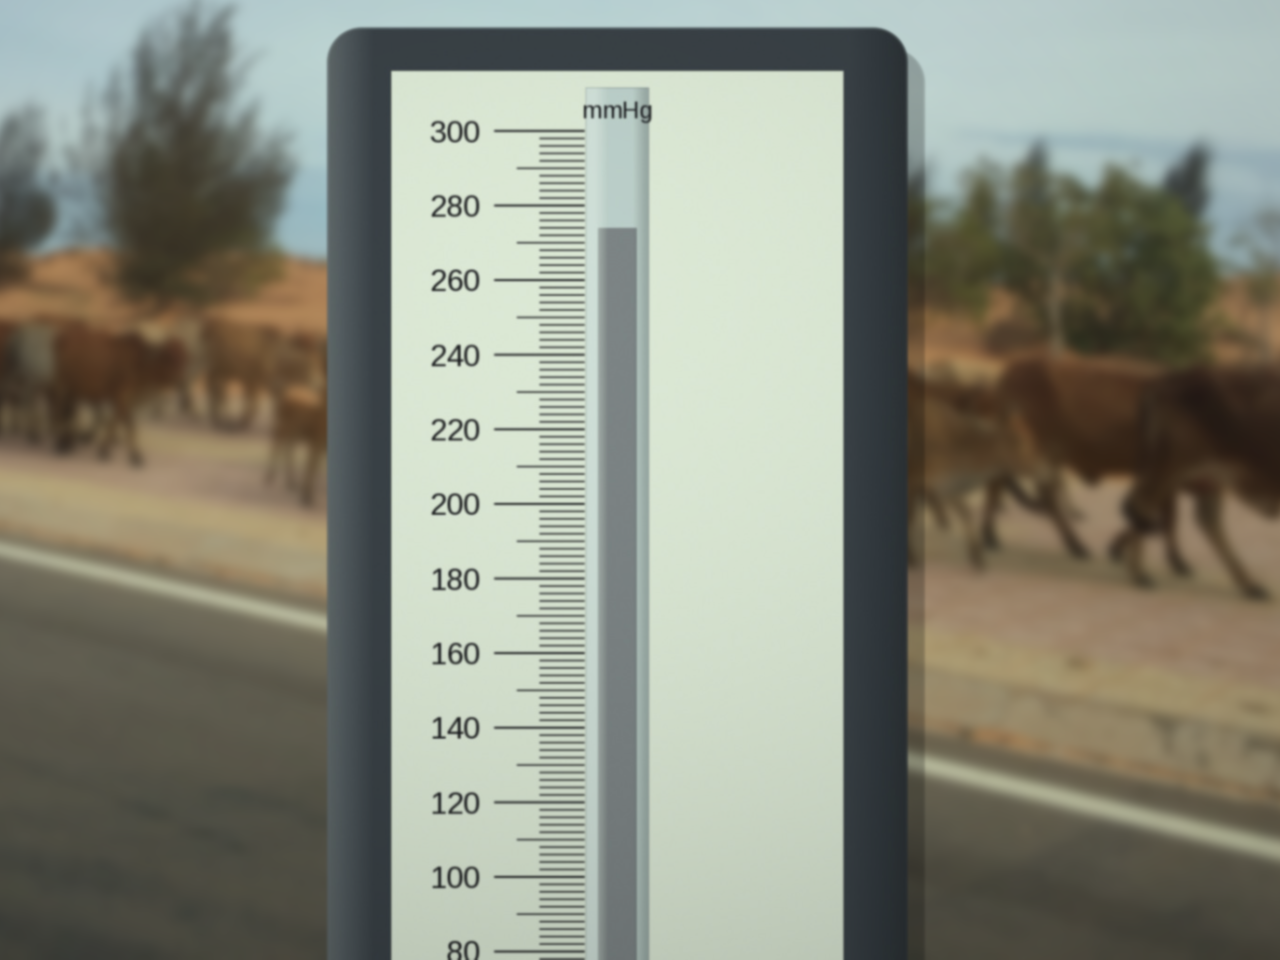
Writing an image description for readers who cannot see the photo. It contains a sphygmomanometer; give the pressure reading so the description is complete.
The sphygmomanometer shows 274 mmHg
